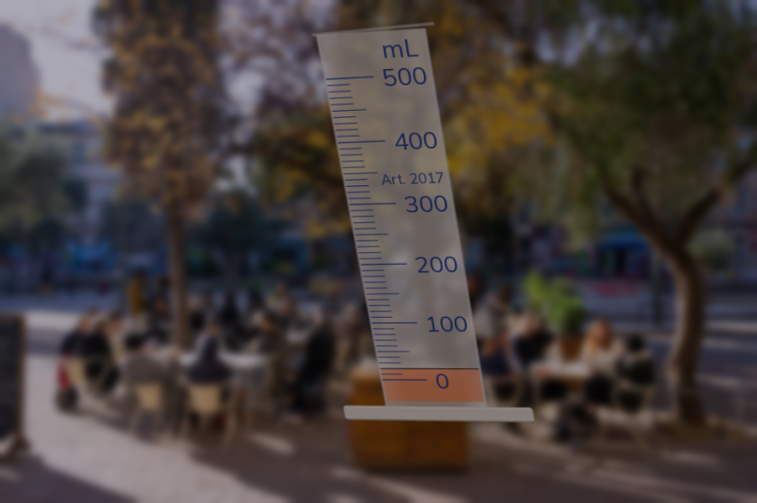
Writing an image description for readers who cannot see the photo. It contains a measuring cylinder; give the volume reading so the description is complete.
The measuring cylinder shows 20 mL
